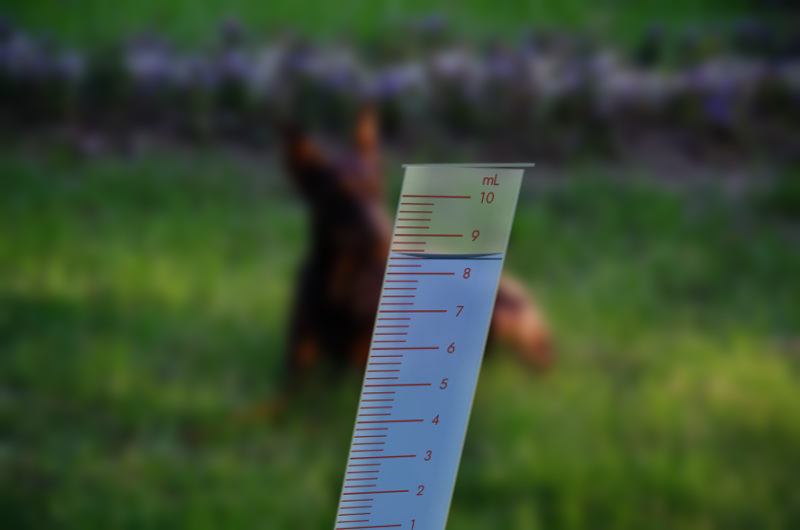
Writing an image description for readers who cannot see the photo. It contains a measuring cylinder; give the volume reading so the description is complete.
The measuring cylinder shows 8.4 mL
